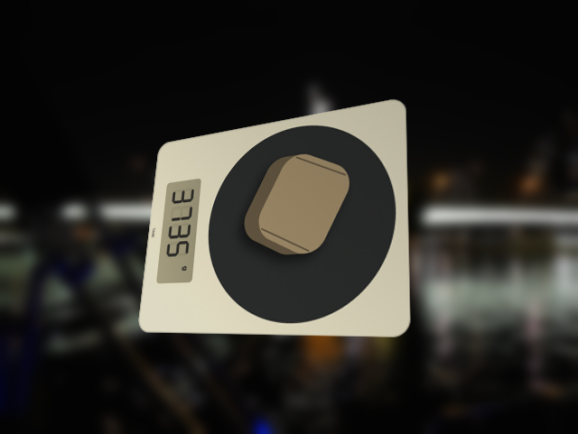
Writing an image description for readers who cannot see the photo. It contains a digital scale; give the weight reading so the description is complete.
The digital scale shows 3735 g
